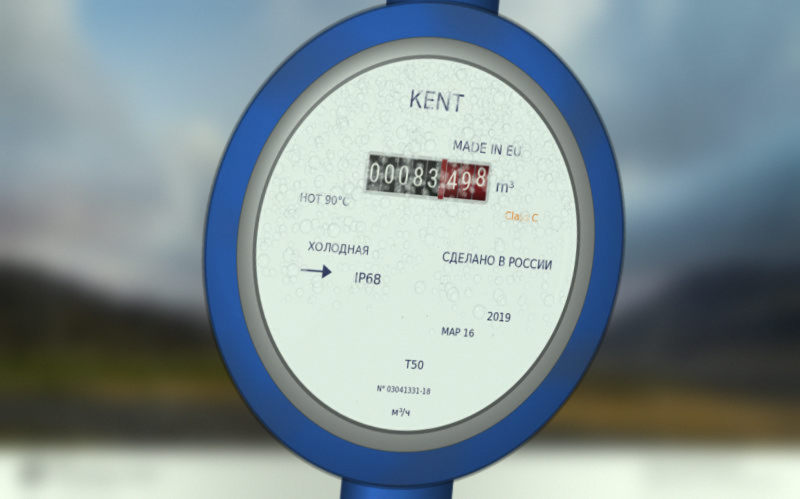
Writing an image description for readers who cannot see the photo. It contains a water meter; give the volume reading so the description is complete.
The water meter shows 83.498 m³
